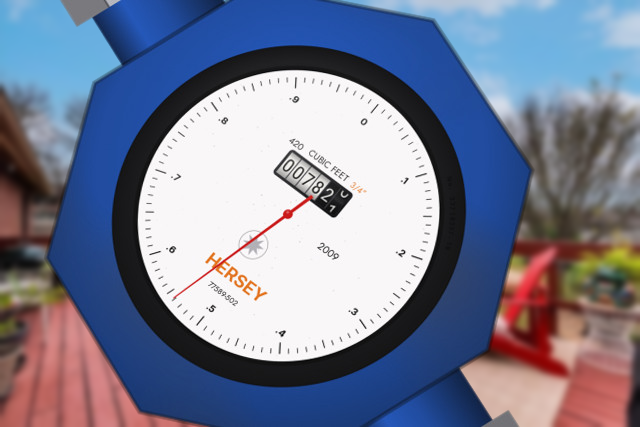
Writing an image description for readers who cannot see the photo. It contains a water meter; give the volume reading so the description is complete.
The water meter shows 7820.54 ft³
